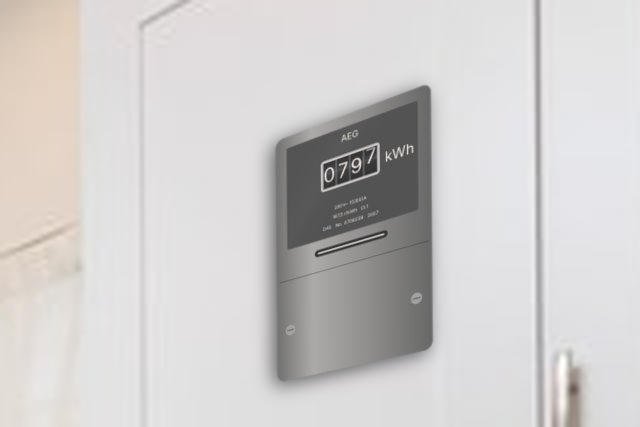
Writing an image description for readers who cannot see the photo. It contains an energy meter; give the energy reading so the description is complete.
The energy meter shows 797 kWh
